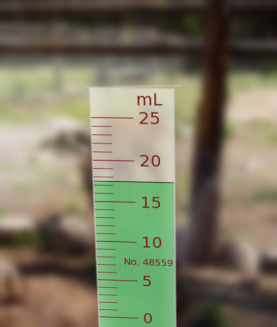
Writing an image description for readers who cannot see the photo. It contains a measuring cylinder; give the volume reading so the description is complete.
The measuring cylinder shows 17.5 mL
